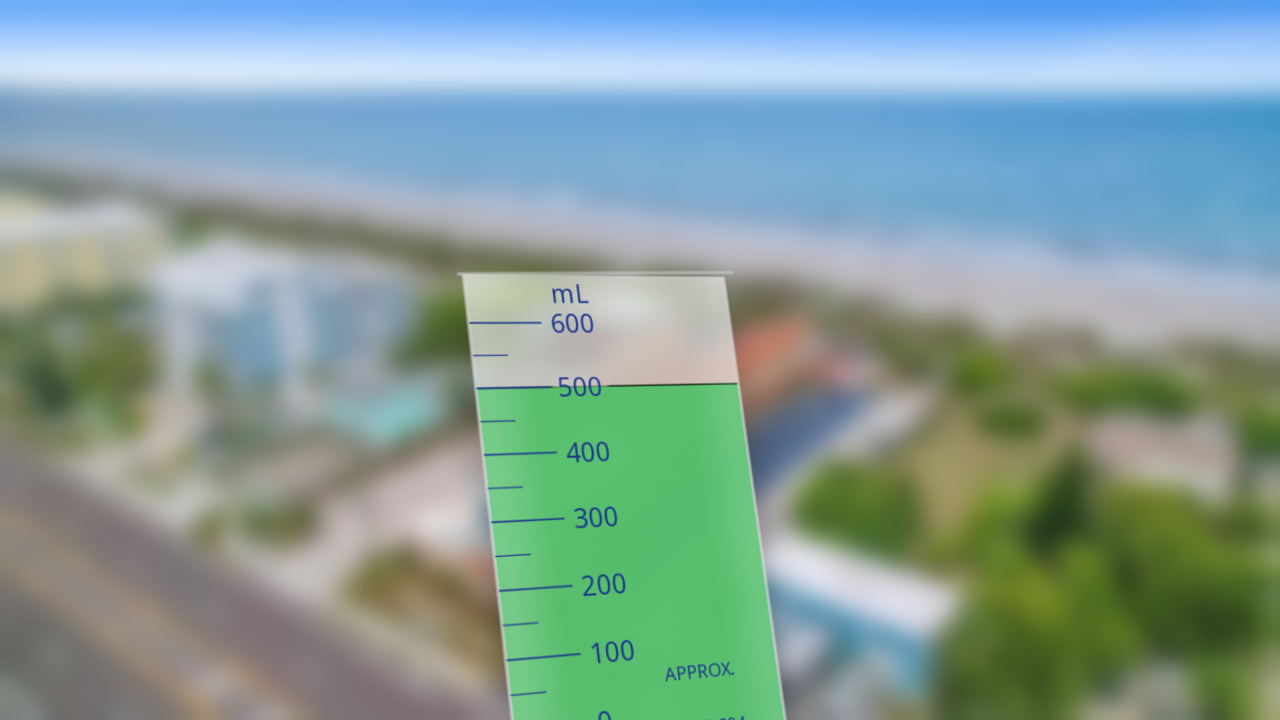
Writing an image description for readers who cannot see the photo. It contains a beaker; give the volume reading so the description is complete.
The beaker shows 500 mL
